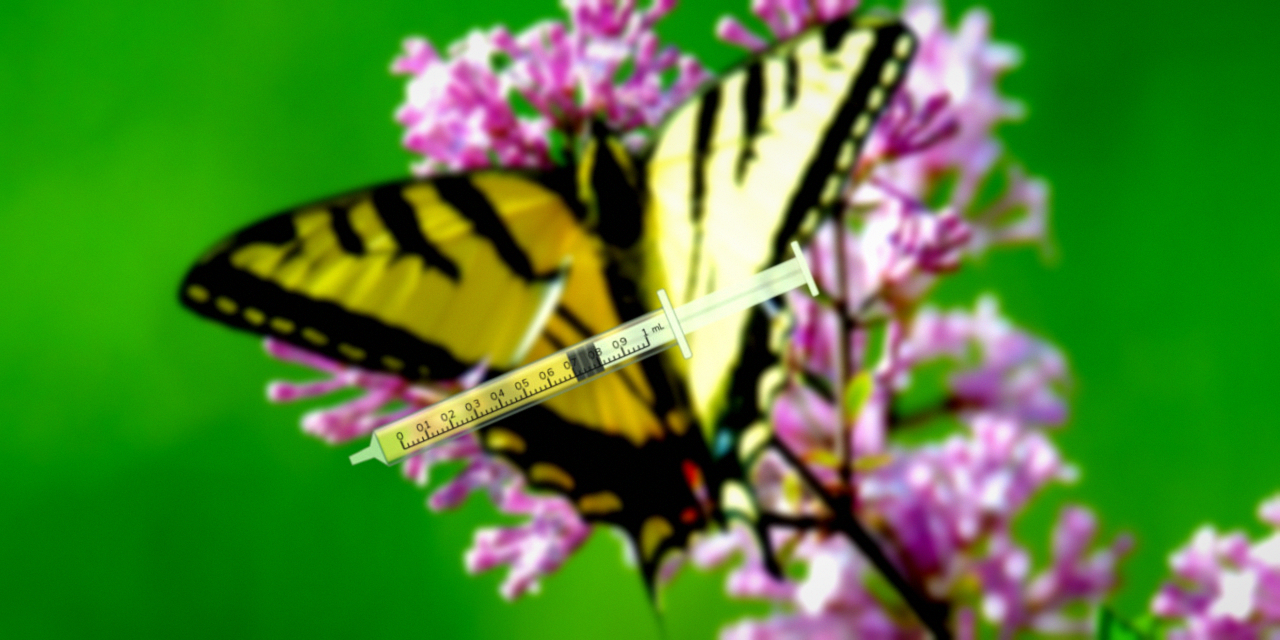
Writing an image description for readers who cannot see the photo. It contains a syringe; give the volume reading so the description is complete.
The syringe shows 0.7 mL
